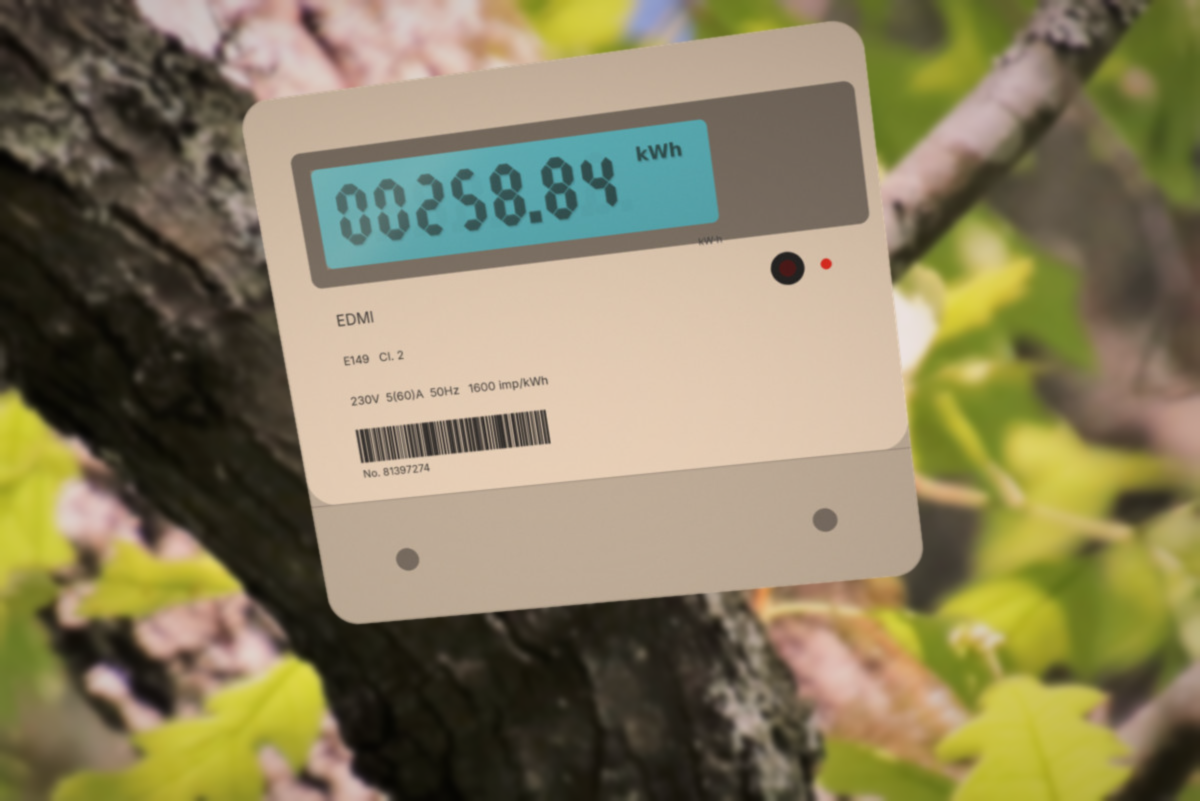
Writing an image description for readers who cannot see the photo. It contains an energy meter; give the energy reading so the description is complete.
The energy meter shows 258.84 kWh
